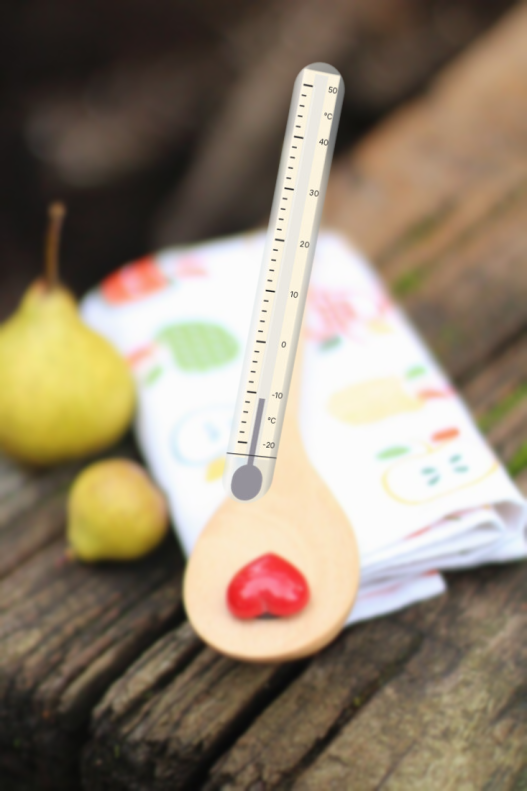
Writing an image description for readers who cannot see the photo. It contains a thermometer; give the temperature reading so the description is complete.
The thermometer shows -11 °C
